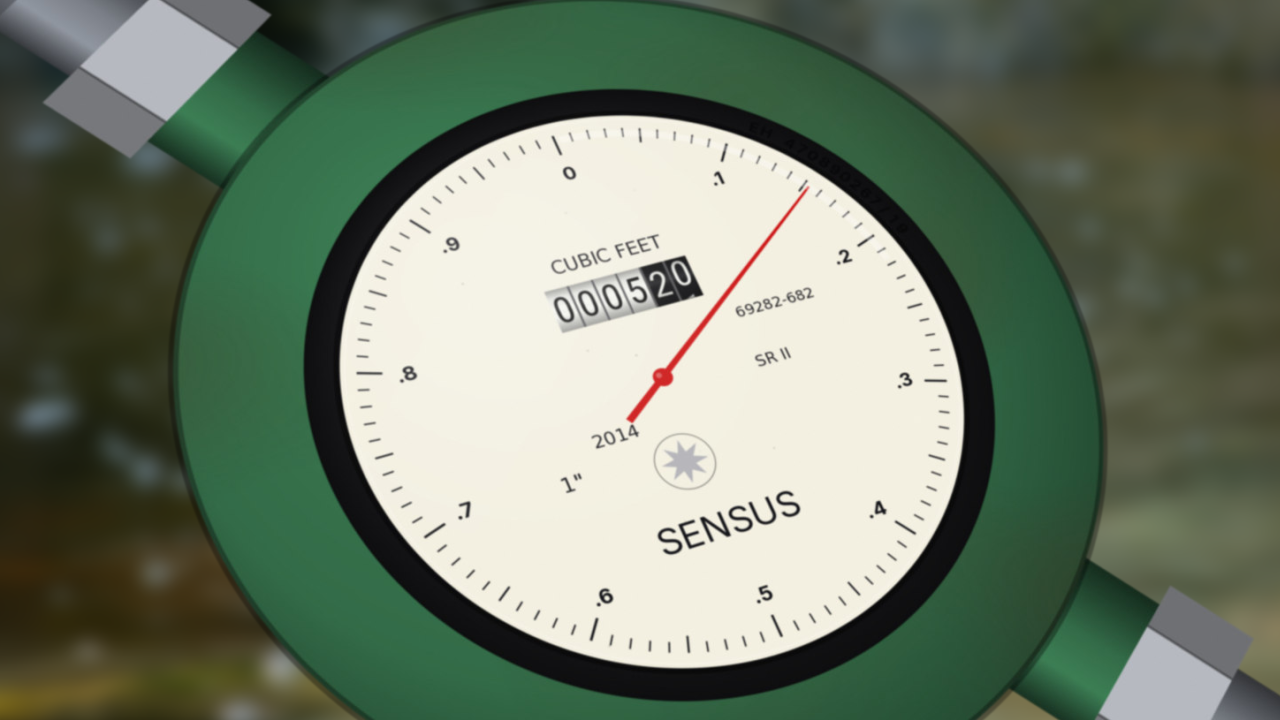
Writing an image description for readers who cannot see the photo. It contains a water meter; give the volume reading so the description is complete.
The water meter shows 520.15 ft³
